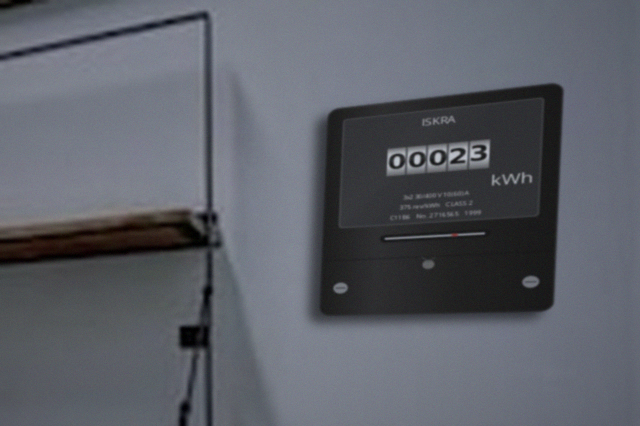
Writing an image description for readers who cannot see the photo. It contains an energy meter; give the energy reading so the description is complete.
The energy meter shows 23 kWh
